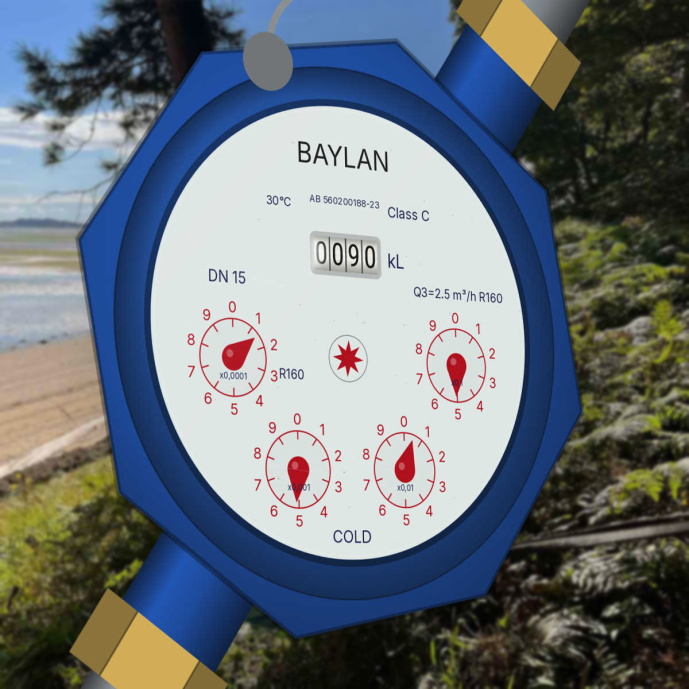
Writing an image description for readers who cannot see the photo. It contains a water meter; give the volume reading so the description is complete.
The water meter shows 90.5051 kL
